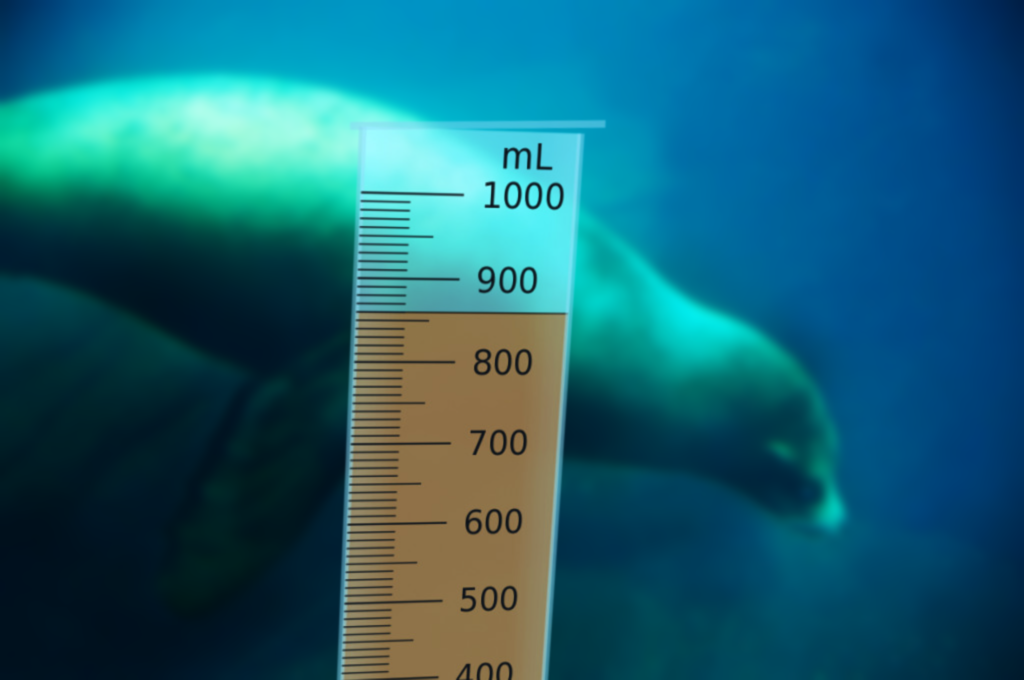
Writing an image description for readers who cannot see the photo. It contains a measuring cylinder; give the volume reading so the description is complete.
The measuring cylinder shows 860 mL
